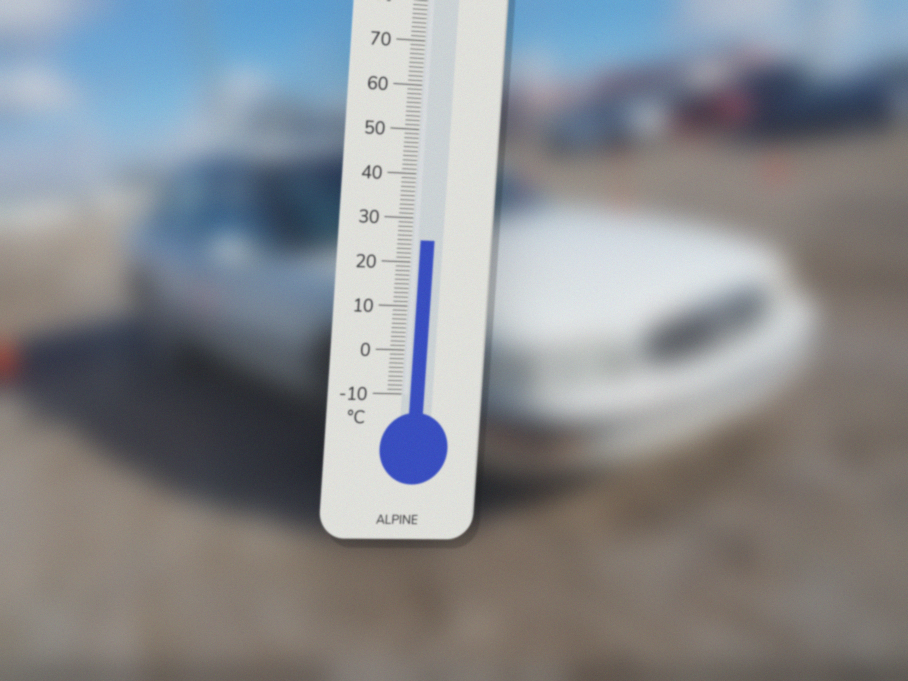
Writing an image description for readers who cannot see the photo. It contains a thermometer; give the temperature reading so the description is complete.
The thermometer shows 25 °C
